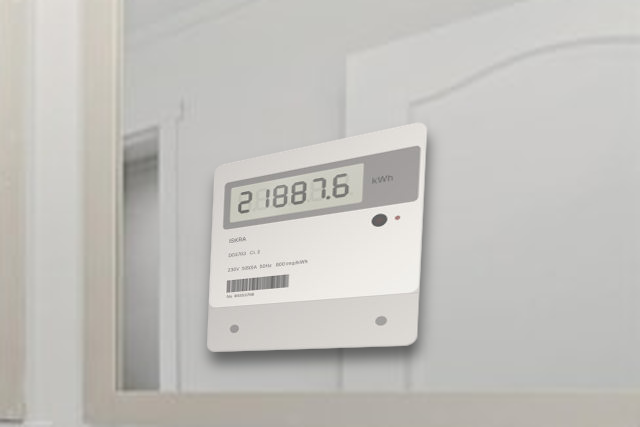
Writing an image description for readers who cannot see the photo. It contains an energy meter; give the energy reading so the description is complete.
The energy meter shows 21887.6 kWh
